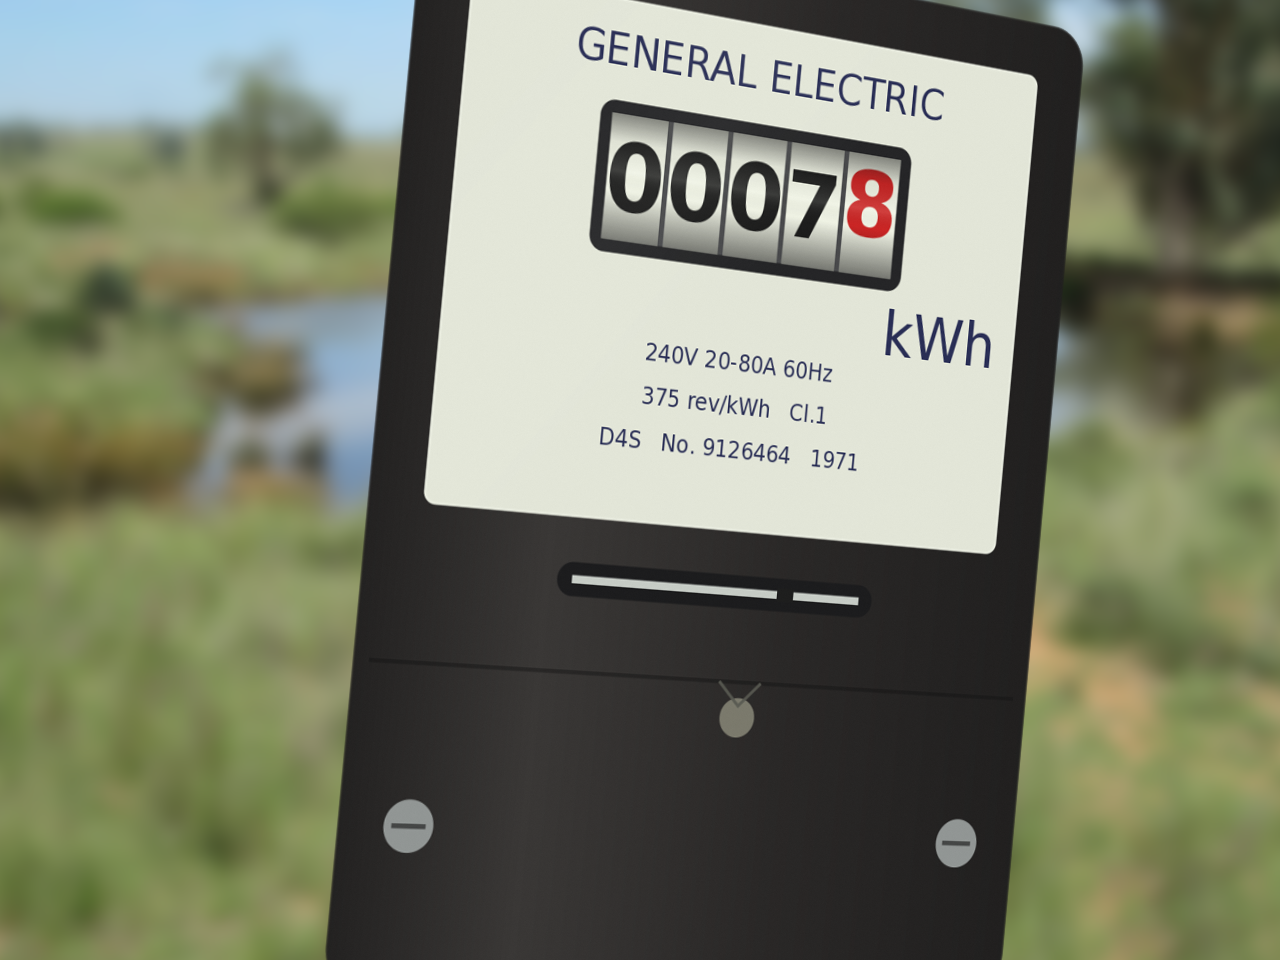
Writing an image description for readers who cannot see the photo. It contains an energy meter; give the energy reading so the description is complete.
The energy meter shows 7.8 kWh
